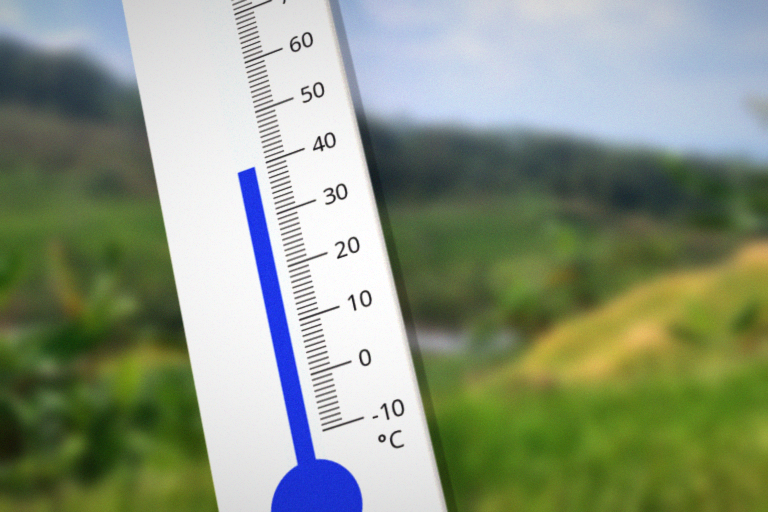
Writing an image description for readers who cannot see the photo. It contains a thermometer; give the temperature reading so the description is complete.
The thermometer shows 40 °C
